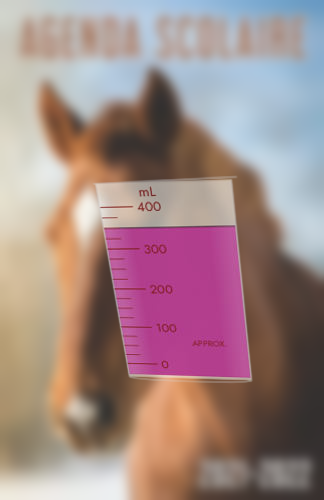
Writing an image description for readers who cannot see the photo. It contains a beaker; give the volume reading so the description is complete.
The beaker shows 350 mL
